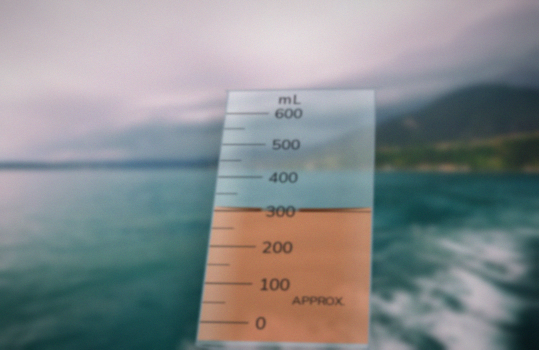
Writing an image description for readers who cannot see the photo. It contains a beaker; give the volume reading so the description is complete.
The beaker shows 300 mL
